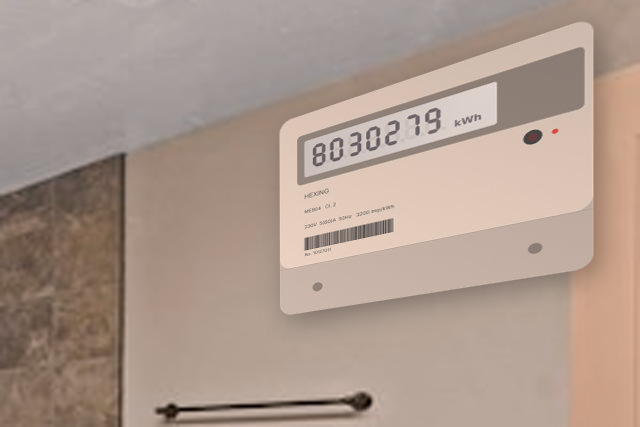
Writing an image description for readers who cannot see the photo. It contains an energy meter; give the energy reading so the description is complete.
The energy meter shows 8030279 kWh
